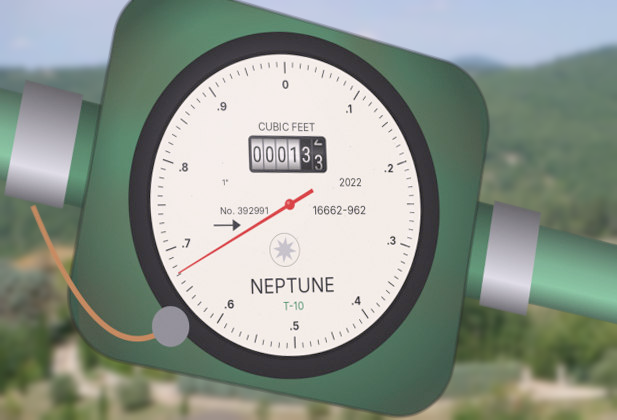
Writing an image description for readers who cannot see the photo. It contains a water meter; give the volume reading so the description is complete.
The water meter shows 132.67 ft³
